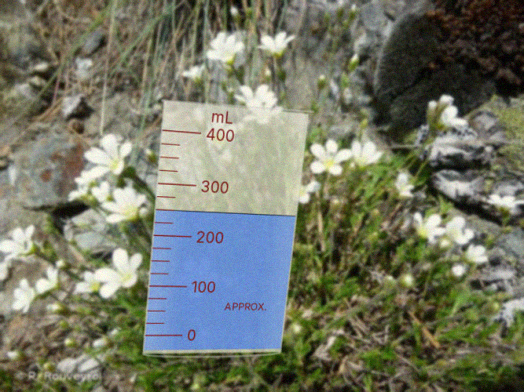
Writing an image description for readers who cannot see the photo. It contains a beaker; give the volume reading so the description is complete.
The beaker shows 250 mL
